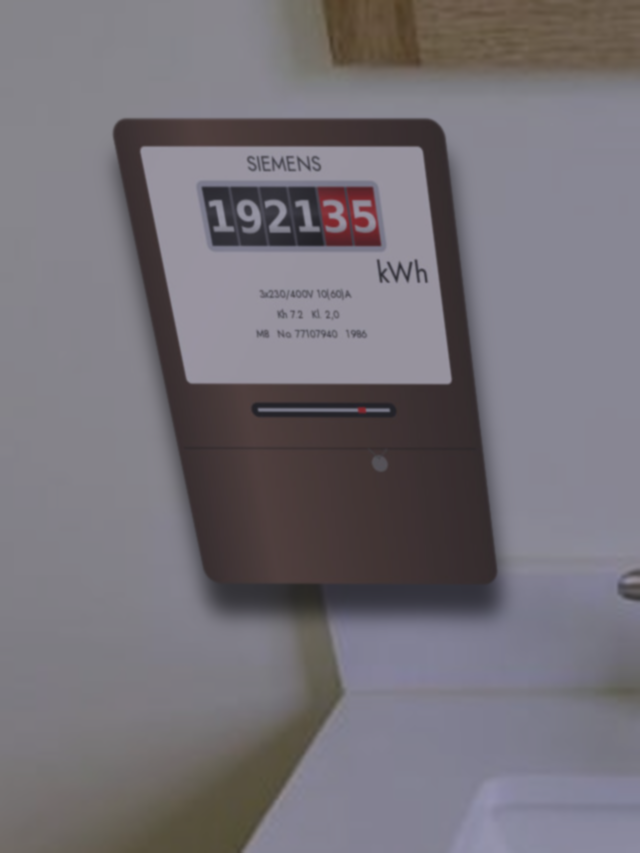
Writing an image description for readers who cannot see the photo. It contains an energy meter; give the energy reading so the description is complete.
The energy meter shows 1921.35 kWh
